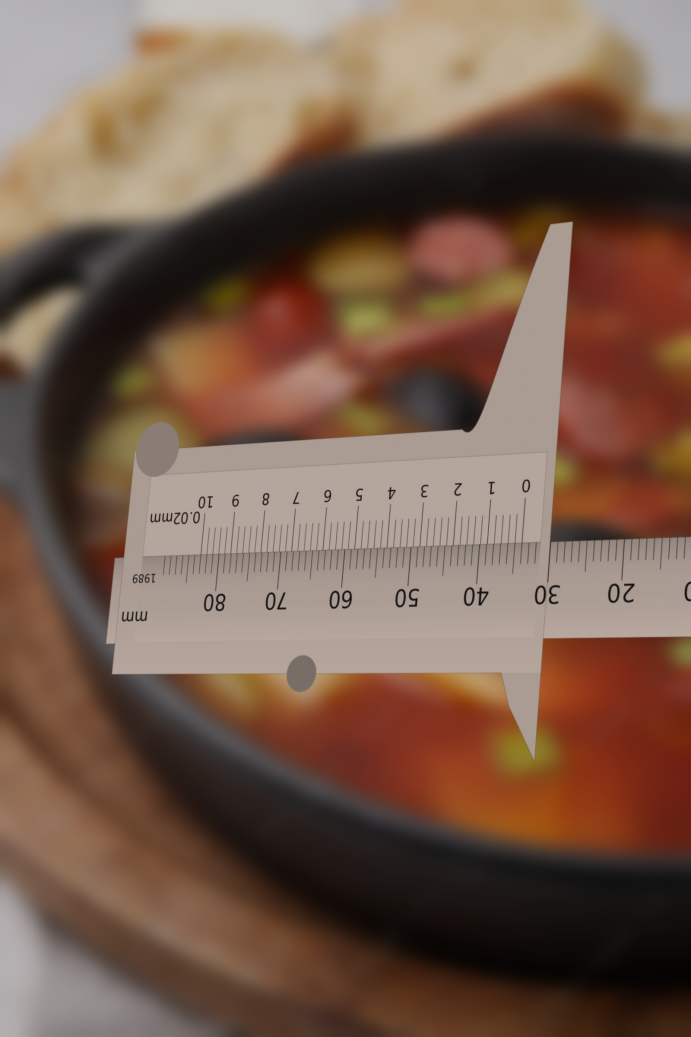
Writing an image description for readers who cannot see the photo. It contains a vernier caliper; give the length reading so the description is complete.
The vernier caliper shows 34.0 mm
